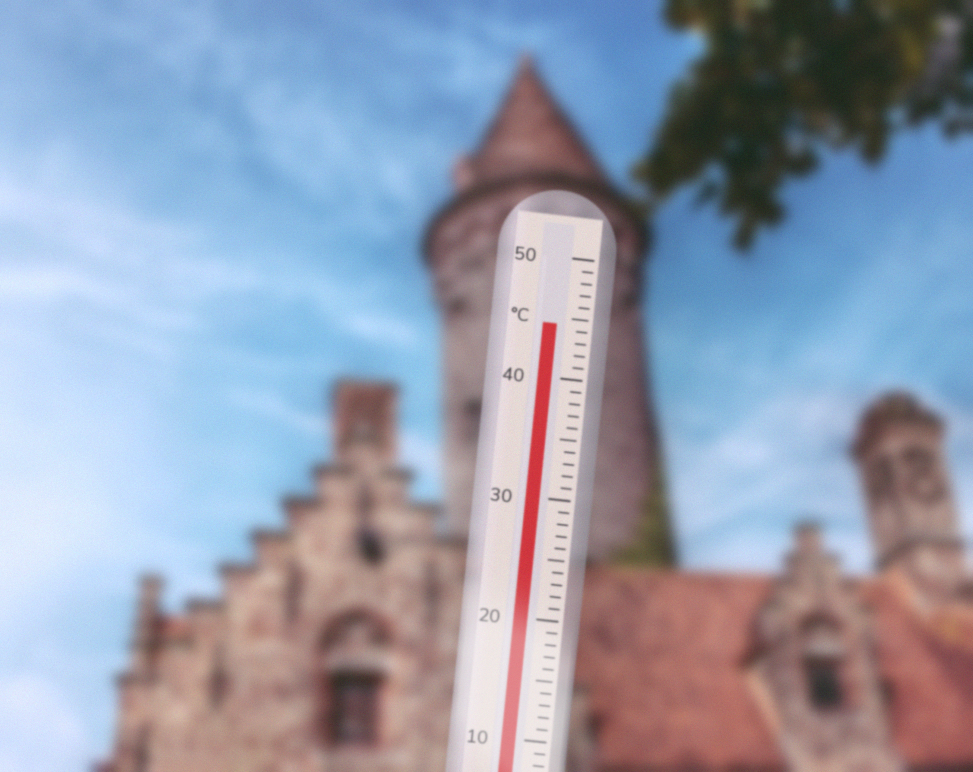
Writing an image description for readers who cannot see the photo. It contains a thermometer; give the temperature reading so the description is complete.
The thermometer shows 44.5 °C
